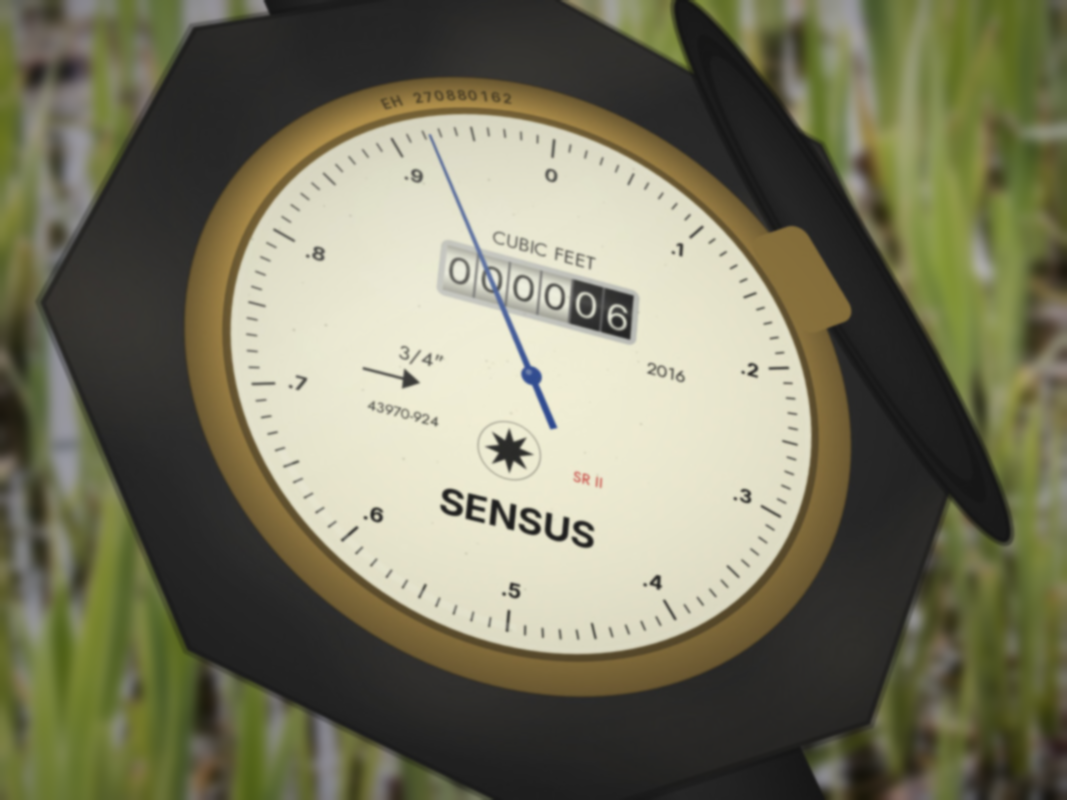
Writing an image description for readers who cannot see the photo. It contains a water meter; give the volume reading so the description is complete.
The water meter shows 5.92 ft³
